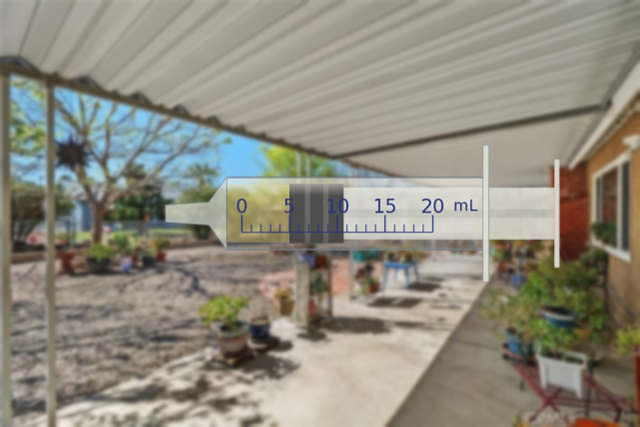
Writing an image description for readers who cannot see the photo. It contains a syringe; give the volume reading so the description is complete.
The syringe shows 5 mL
